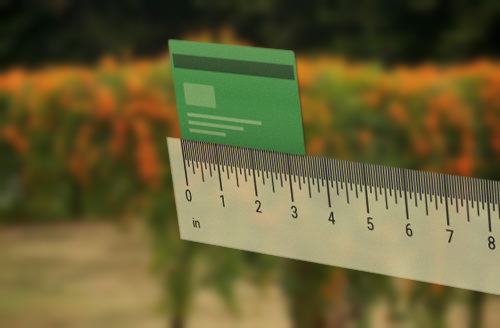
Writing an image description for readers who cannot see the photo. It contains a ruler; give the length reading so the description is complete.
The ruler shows 3.5 in
